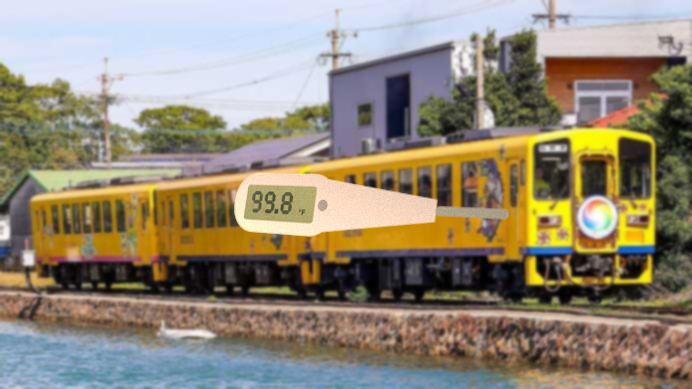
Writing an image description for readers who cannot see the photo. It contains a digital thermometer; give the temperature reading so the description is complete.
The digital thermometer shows 99.8 °F
